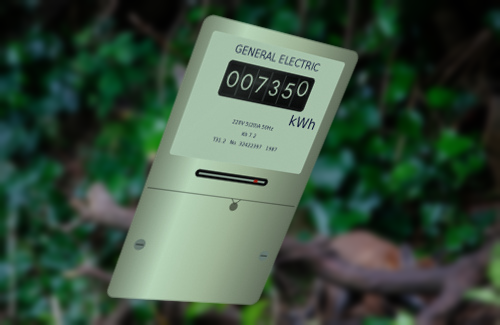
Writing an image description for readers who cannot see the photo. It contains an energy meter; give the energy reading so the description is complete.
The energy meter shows 7350 kWh
